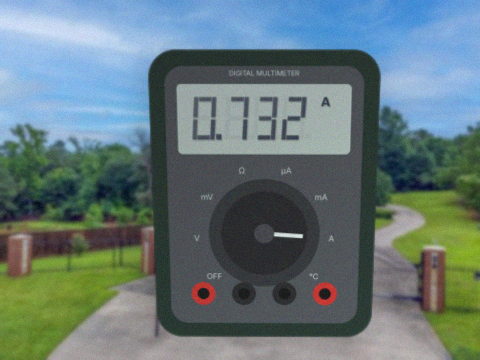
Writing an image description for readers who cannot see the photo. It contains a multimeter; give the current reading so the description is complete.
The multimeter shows 0.732 A
